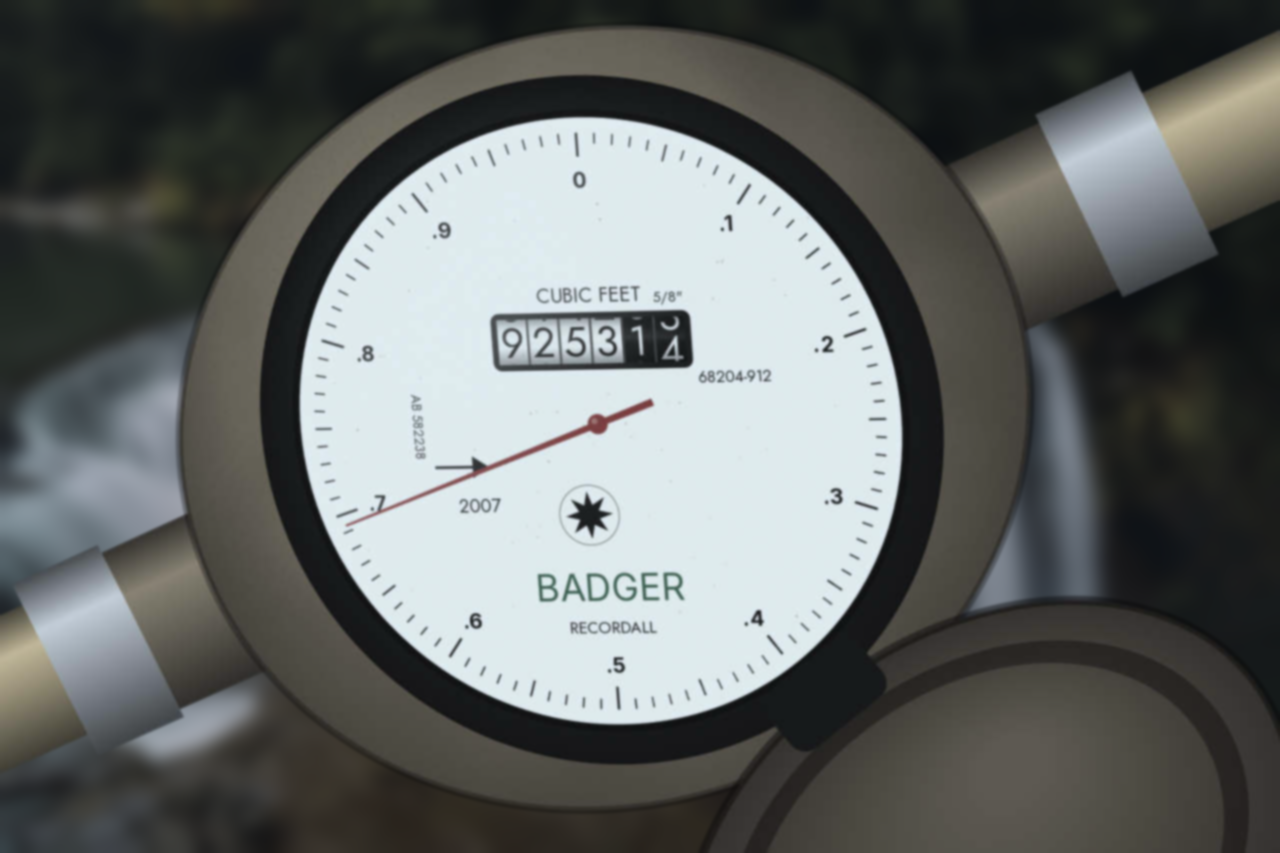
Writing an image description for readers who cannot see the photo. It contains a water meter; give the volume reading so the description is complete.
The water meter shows 925313.69 ft³
